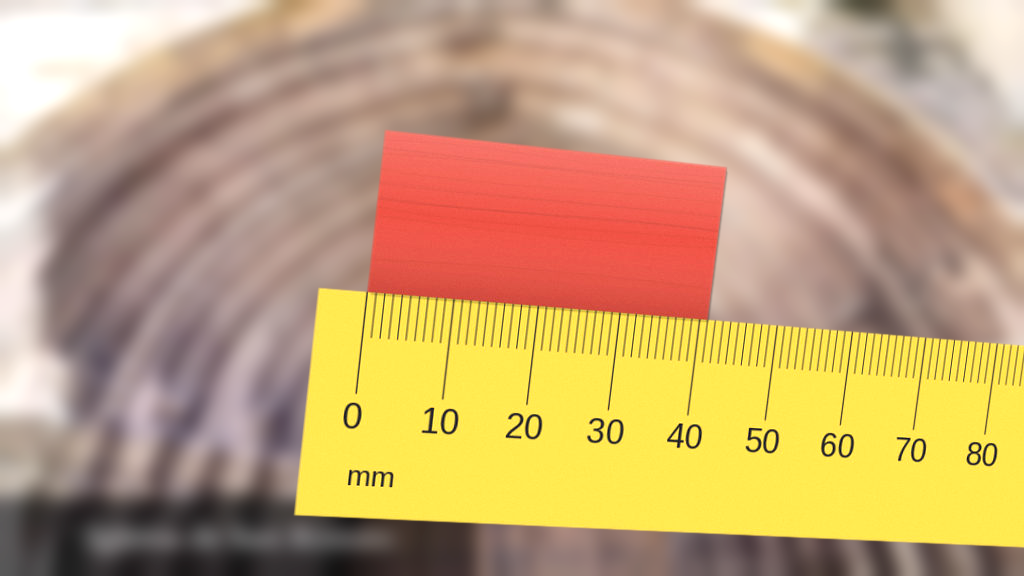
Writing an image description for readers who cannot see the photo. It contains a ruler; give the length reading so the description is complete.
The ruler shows 41 mm
